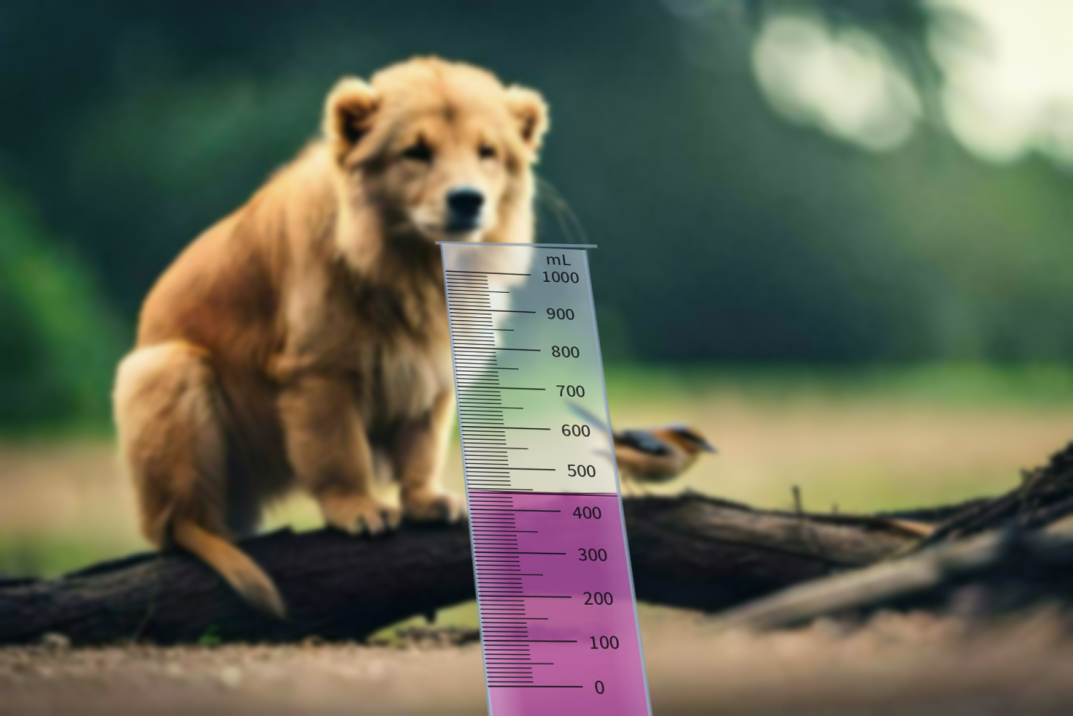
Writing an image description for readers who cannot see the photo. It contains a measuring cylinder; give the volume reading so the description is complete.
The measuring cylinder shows 440 mL
